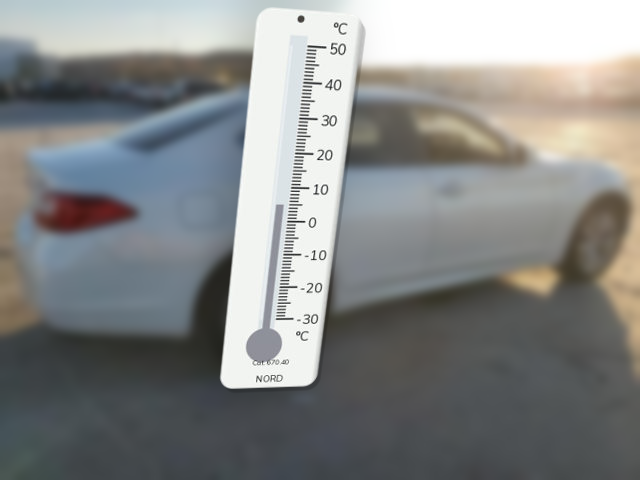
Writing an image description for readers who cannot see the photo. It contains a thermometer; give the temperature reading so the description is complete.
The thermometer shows 5 °C
